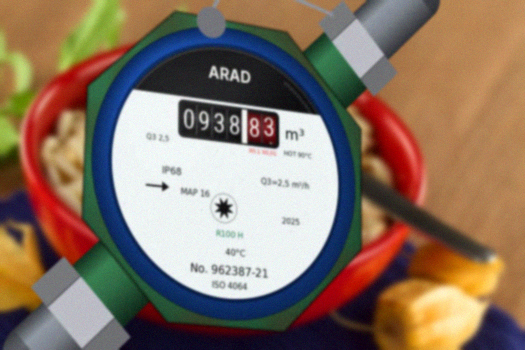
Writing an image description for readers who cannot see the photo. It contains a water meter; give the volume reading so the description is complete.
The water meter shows 938.83 m³
